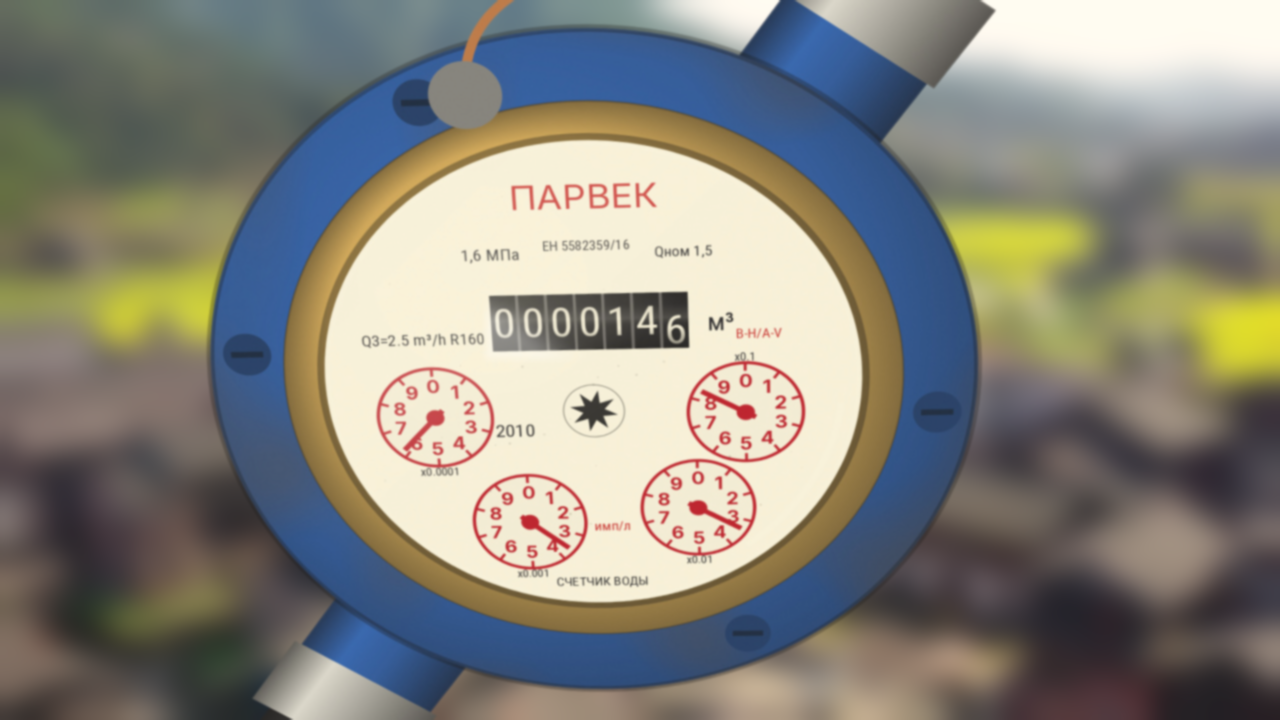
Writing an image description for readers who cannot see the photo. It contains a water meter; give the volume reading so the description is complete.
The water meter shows 145.8336 m³
